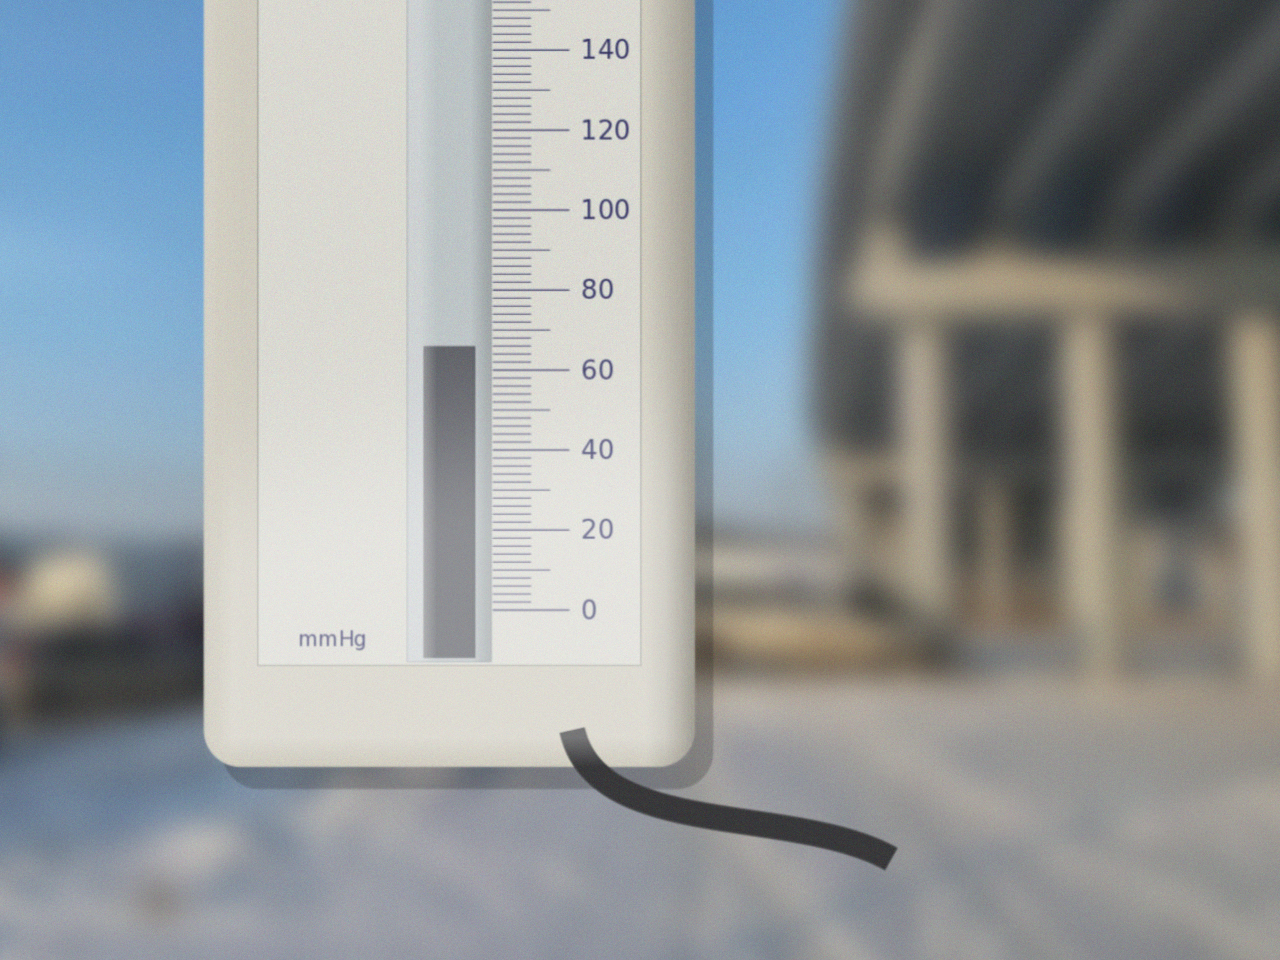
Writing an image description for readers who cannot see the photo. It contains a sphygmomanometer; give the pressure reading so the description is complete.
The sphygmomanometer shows 66 mmHg
